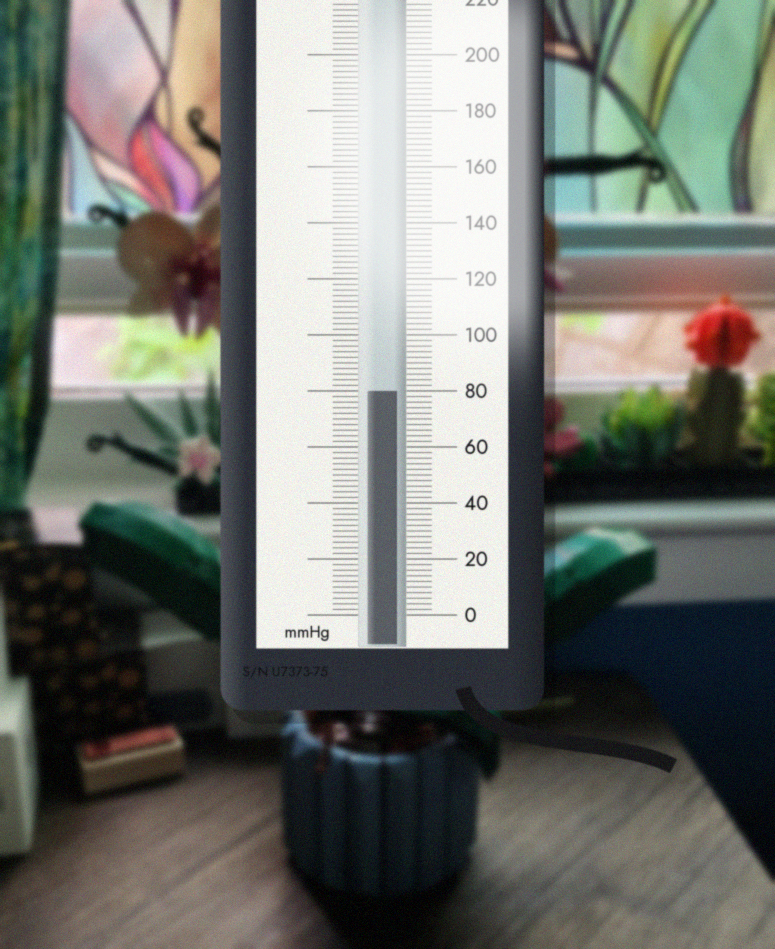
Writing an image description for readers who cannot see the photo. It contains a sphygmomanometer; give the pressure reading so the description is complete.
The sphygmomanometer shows 80 mmHg
